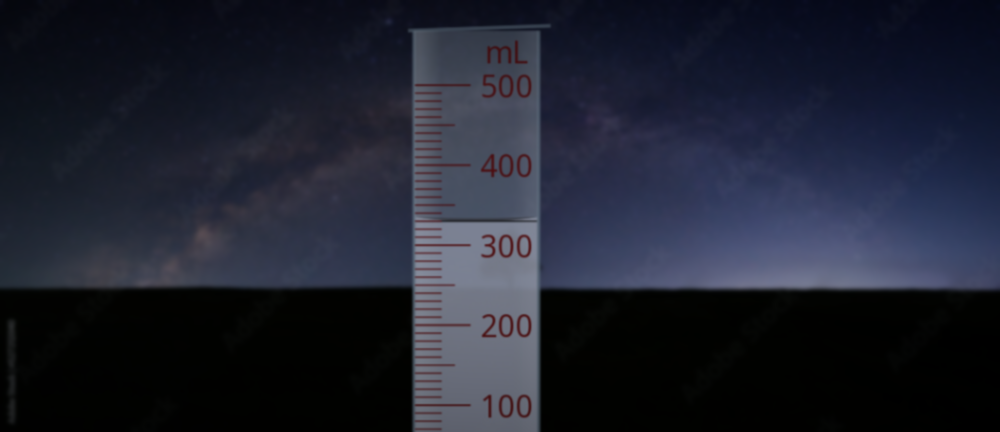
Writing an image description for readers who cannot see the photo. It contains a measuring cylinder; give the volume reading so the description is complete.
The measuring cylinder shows 330 mL
